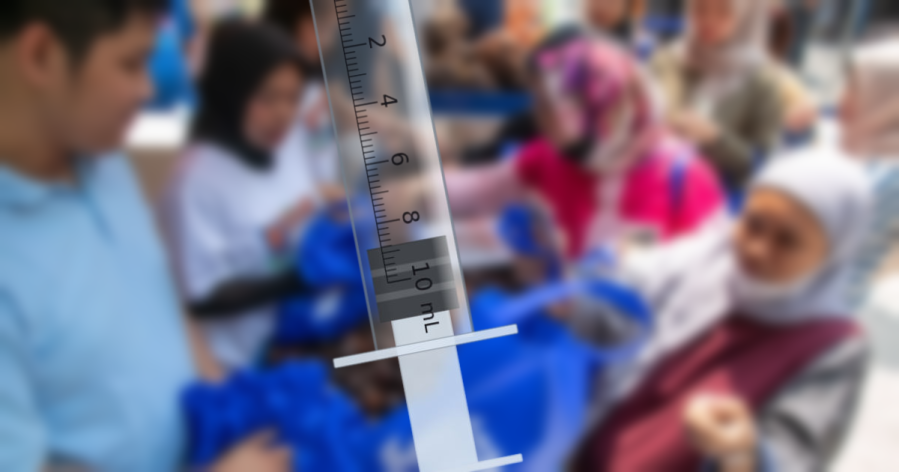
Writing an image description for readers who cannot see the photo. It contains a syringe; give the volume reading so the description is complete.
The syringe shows 8.8 mL
